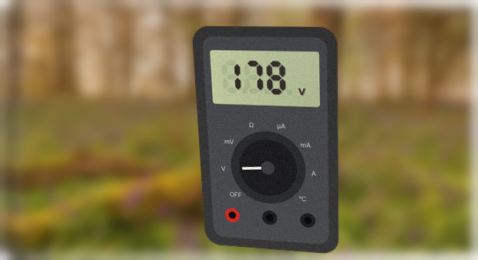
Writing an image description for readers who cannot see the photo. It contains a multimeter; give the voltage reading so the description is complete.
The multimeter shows 178 V
